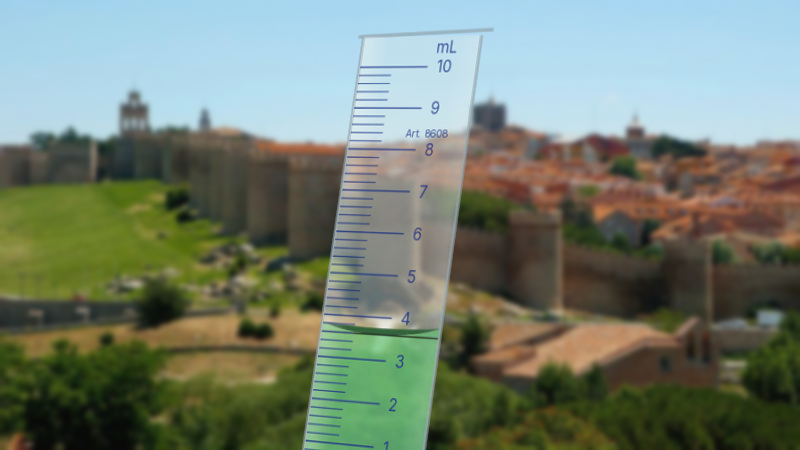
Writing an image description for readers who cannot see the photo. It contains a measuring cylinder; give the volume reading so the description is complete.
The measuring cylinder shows 3.6 mL
